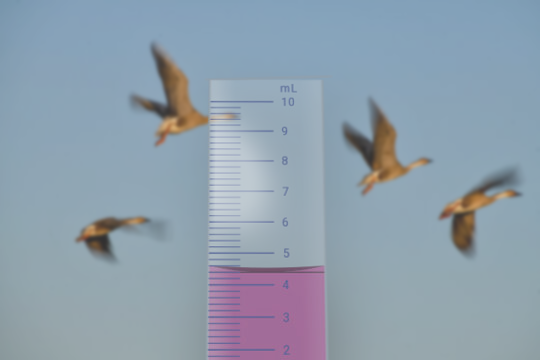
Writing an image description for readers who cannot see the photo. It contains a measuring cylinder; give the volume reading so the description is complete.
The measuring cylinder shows 4.4 mL
